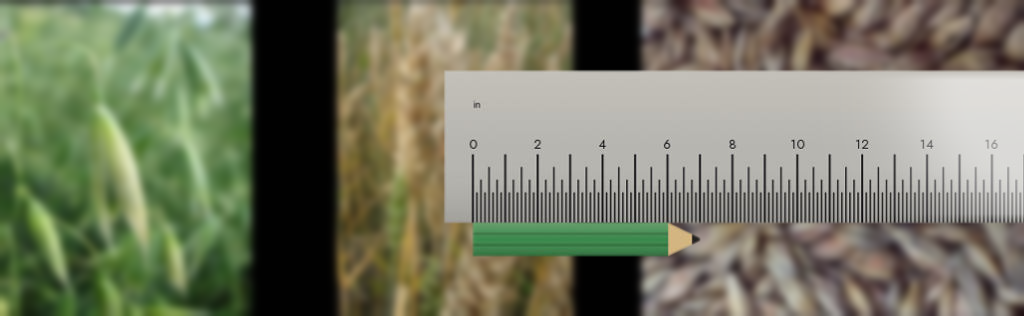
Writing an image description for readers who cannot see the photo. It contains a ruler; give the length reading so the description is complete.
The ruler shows 7 in
